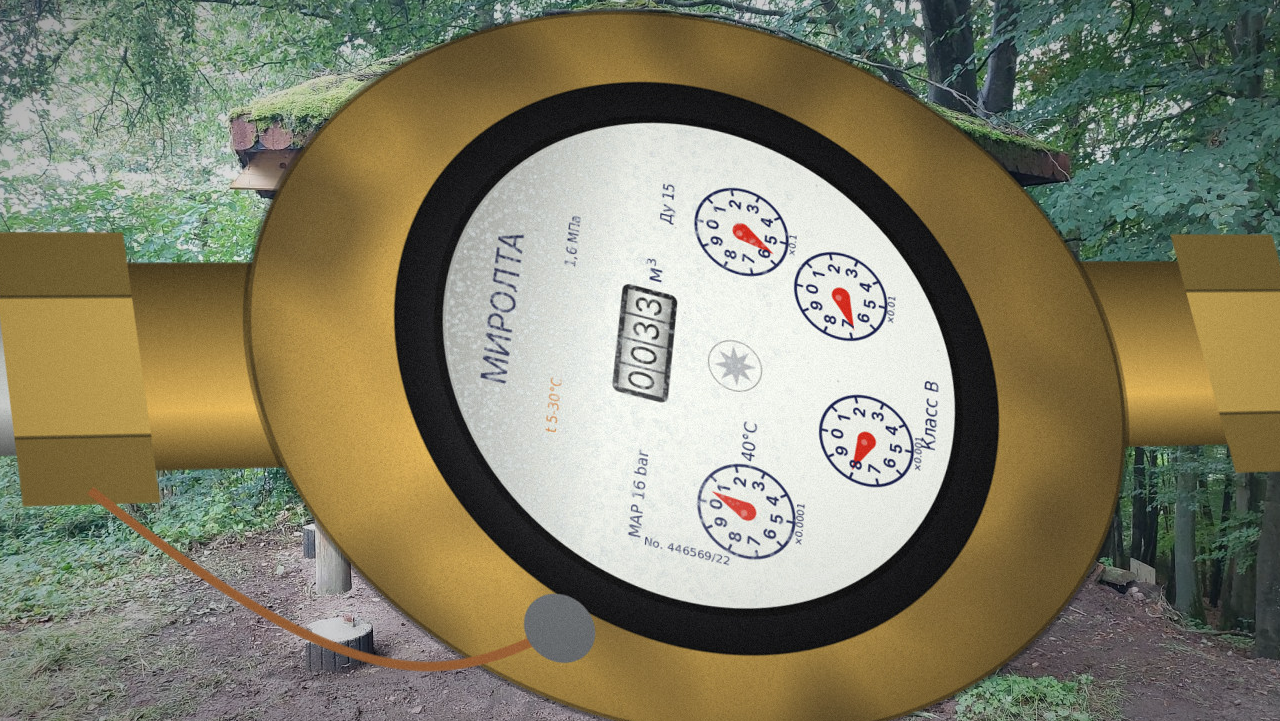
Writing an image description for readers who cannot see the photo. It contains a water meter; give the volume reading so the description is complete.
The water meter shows 33.5680 m³
